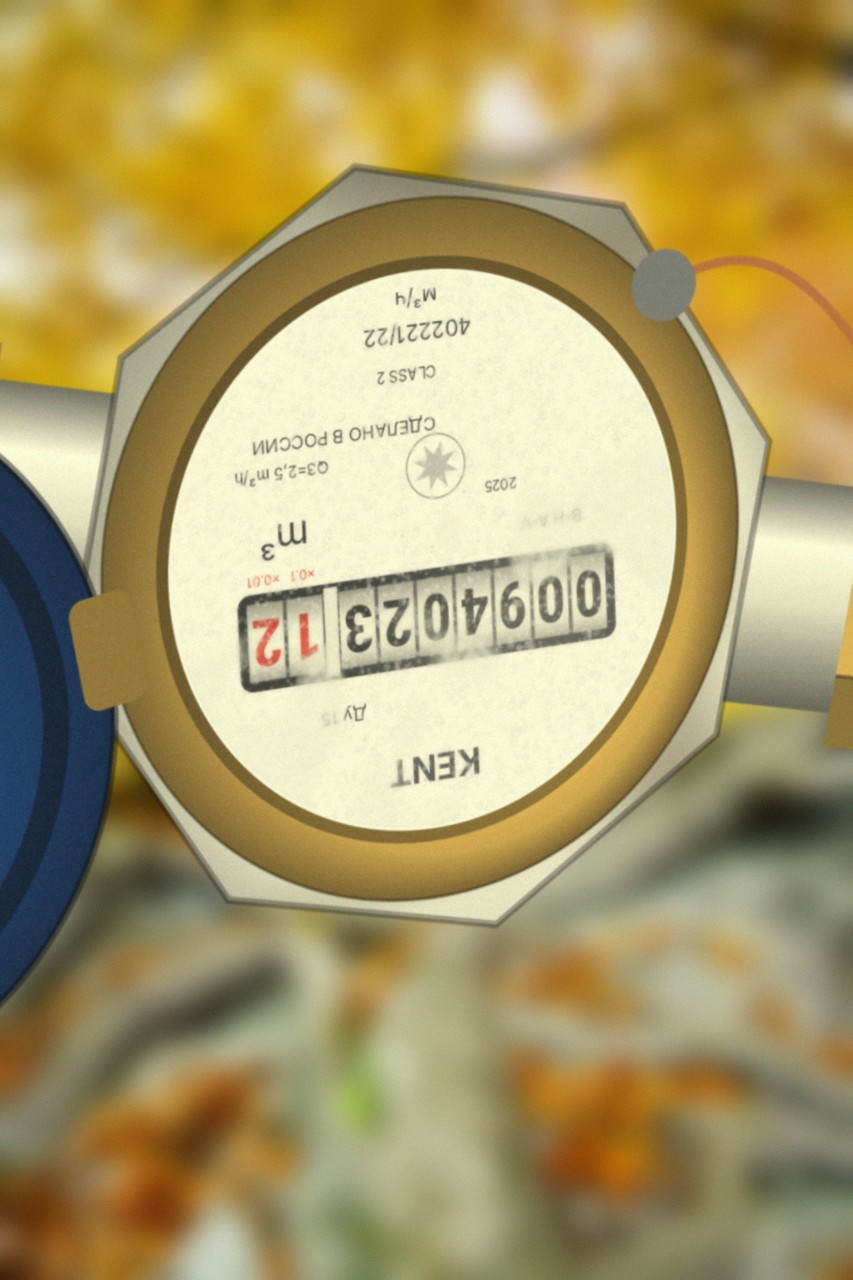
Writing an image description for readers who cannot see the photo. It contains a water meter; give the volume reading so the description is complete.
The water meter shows 94023.12 m³
